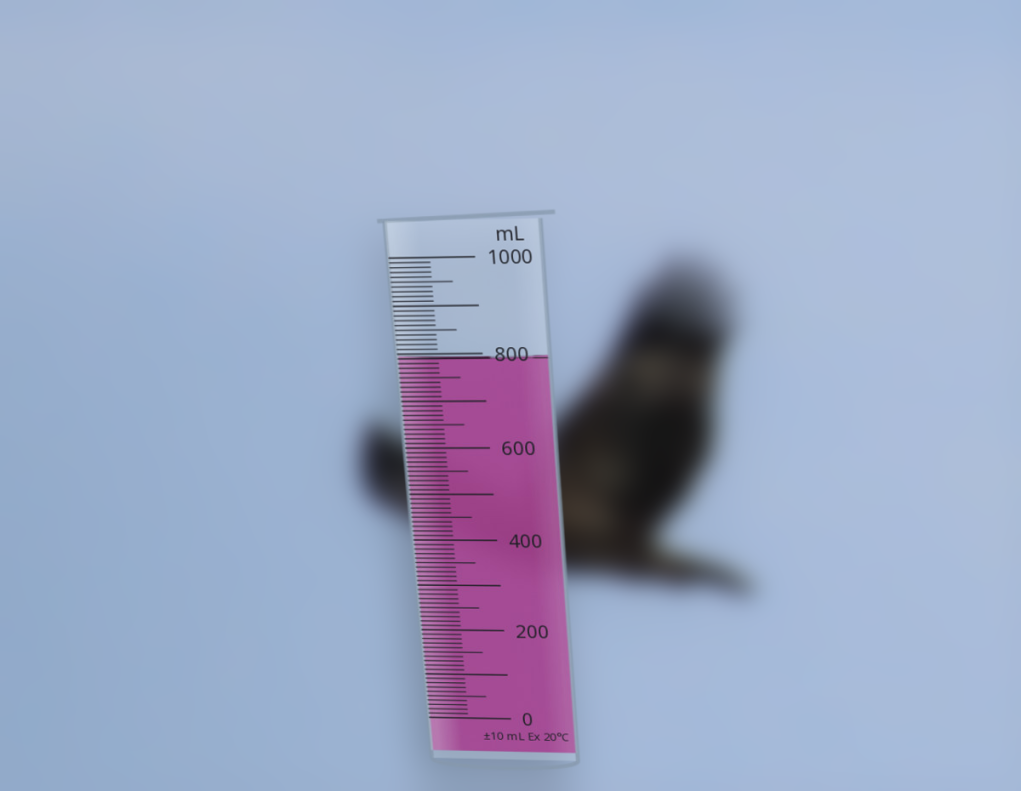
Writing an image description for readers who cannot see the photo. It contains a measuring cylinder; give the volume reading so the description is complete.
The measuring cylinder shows 790 mL
